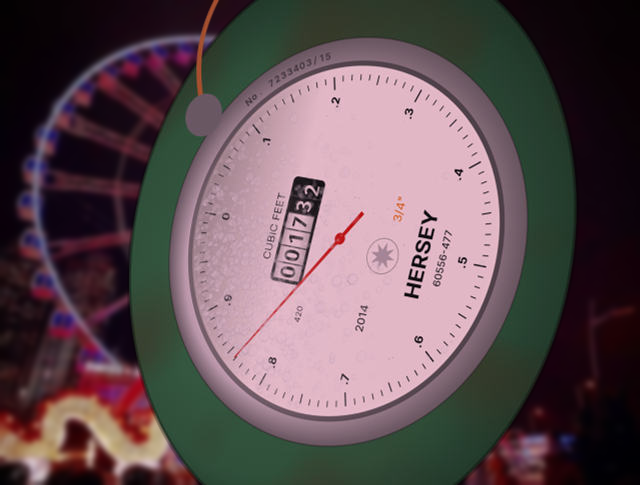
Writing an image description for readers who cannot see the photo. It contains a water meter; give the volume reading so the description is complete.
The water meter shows 1731.84 ft³
